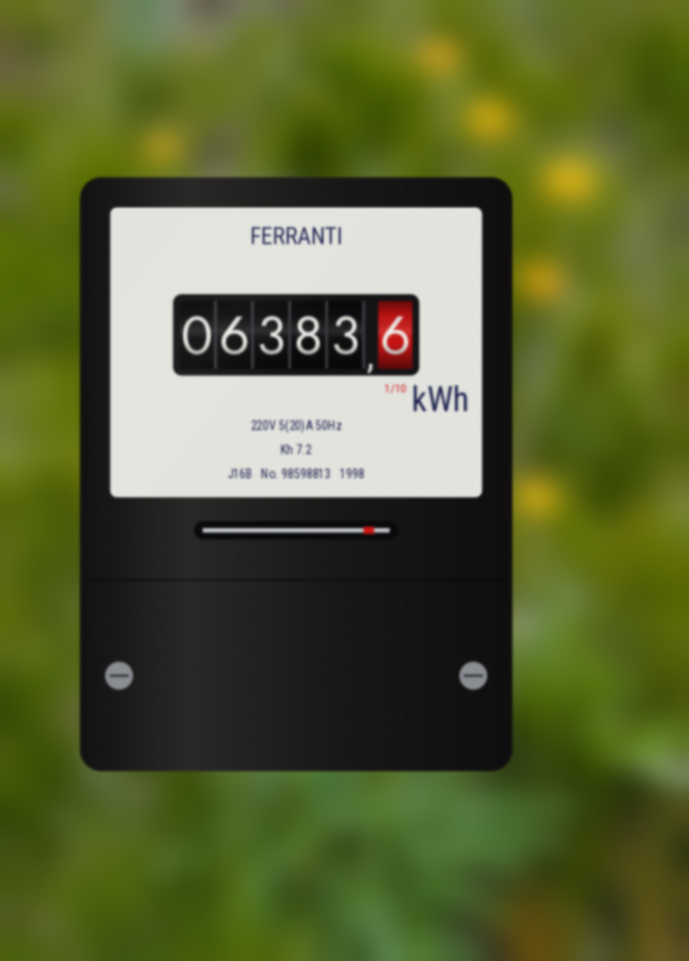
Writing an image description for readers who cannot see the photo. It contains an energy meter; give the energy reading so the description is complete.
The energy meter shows 6383.6 kWh
